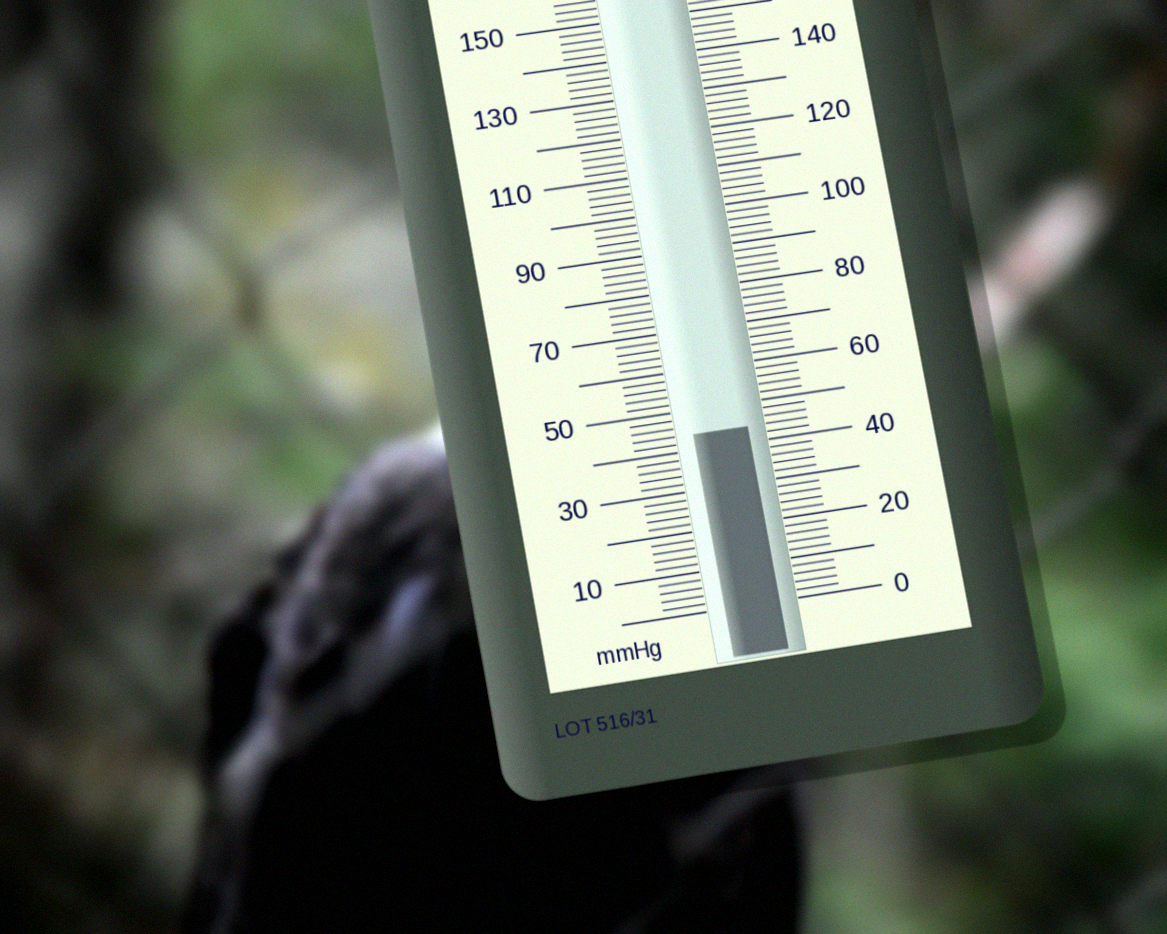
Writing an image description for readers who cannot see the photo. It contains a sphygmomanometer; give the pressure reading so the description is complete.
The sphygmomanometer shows 44 mmHg
